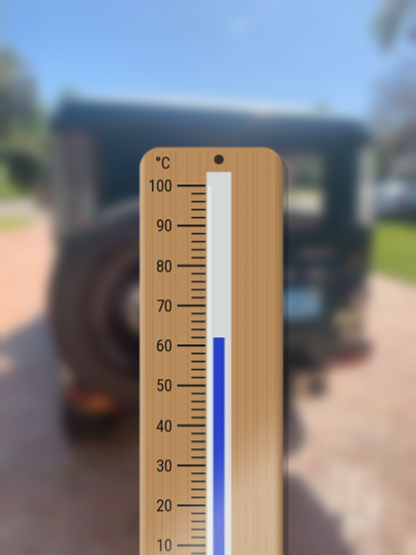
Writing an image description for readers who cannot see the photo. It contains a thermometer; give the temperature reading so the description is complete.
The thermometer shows 62 °C
